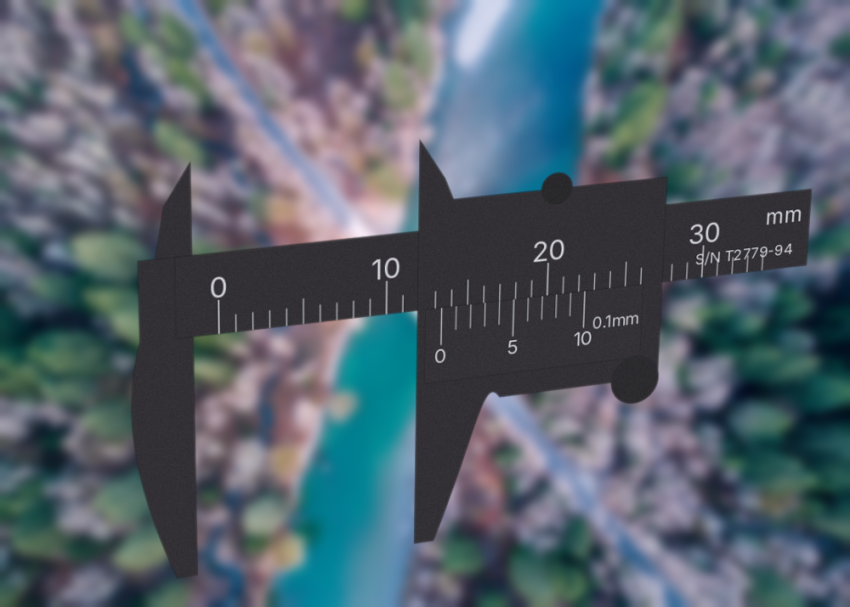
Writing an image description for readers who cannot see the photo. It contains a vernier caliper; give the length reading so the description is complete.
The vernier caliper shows 13.4 mm
